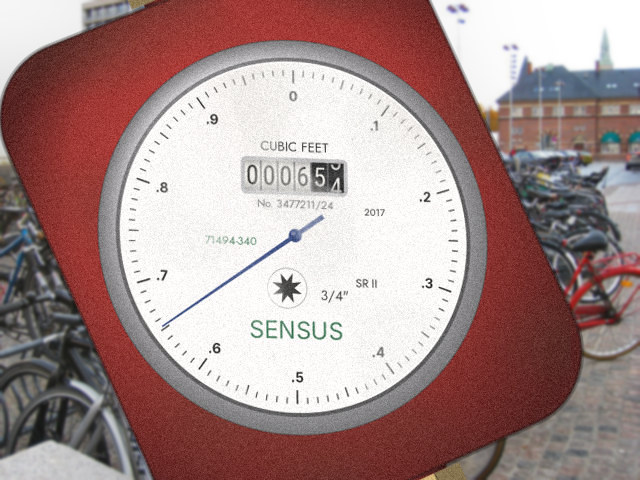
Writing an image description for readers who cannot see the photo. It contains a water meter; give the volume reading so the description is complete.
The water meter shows 653.65 ft³
